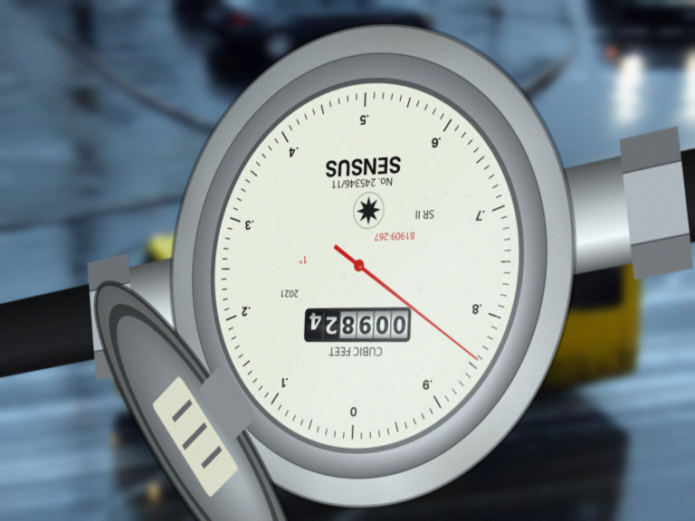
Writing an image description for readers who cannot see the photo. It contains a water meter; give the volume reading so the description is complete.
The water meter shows 9823.84 ft³
